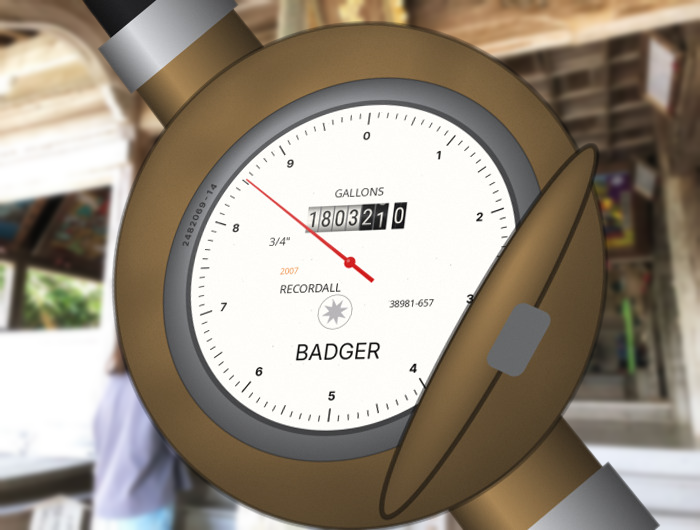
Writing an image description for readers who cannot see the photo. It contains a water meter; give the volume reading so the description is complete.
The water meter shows 1803208.5 gal
